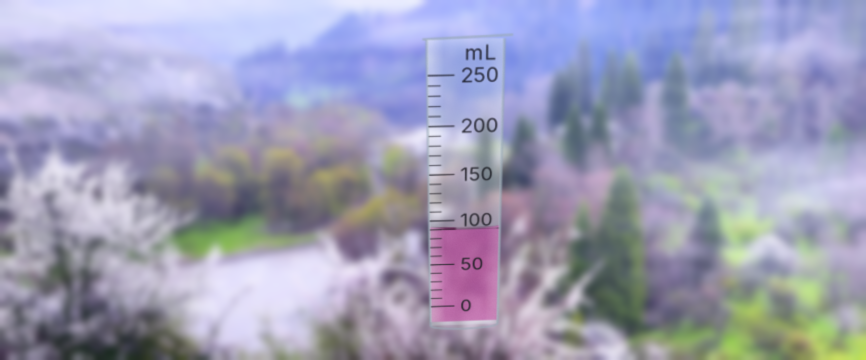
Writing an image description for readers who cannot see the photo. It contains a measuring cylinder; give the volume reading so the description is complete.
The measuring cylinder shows 90 mL
